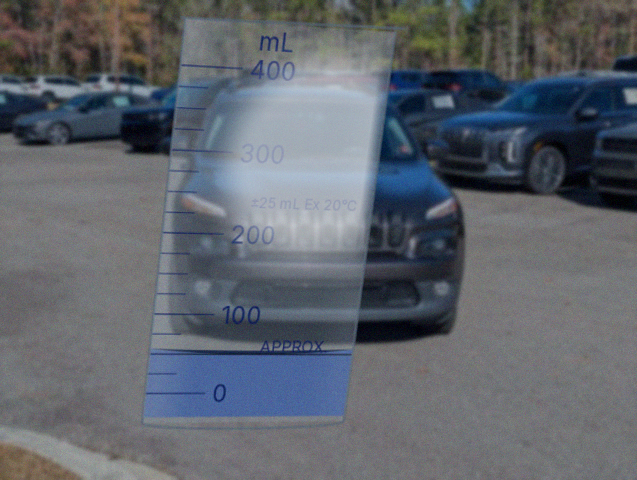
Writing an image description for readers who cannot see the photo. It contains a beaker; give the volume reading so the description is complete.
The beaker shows 50 mL
